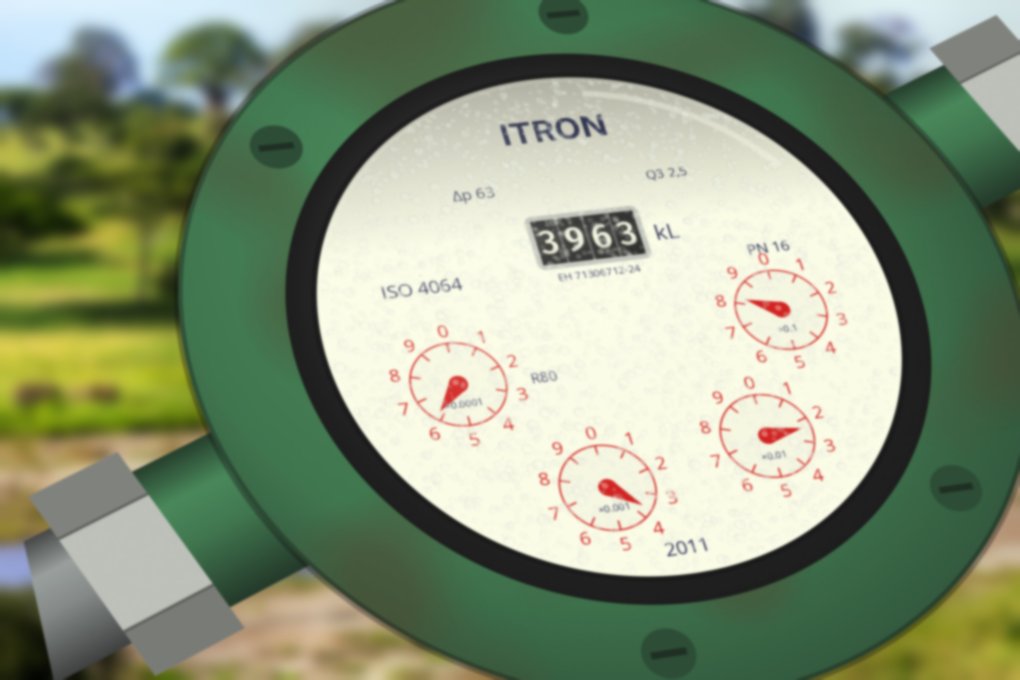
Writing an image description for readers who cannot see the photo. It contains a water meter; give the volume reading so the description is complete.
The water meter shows 3963.8236 kL
